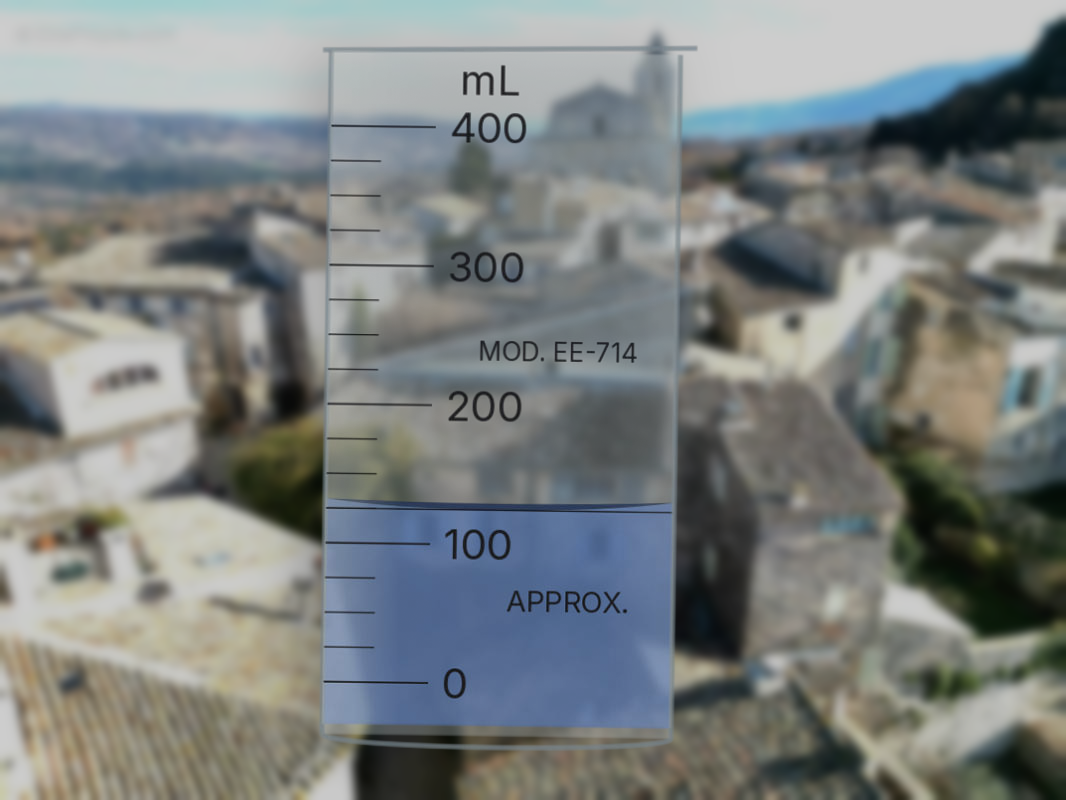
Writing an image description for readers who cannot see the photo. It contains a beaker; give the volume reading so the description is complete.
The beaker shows 125 mL
